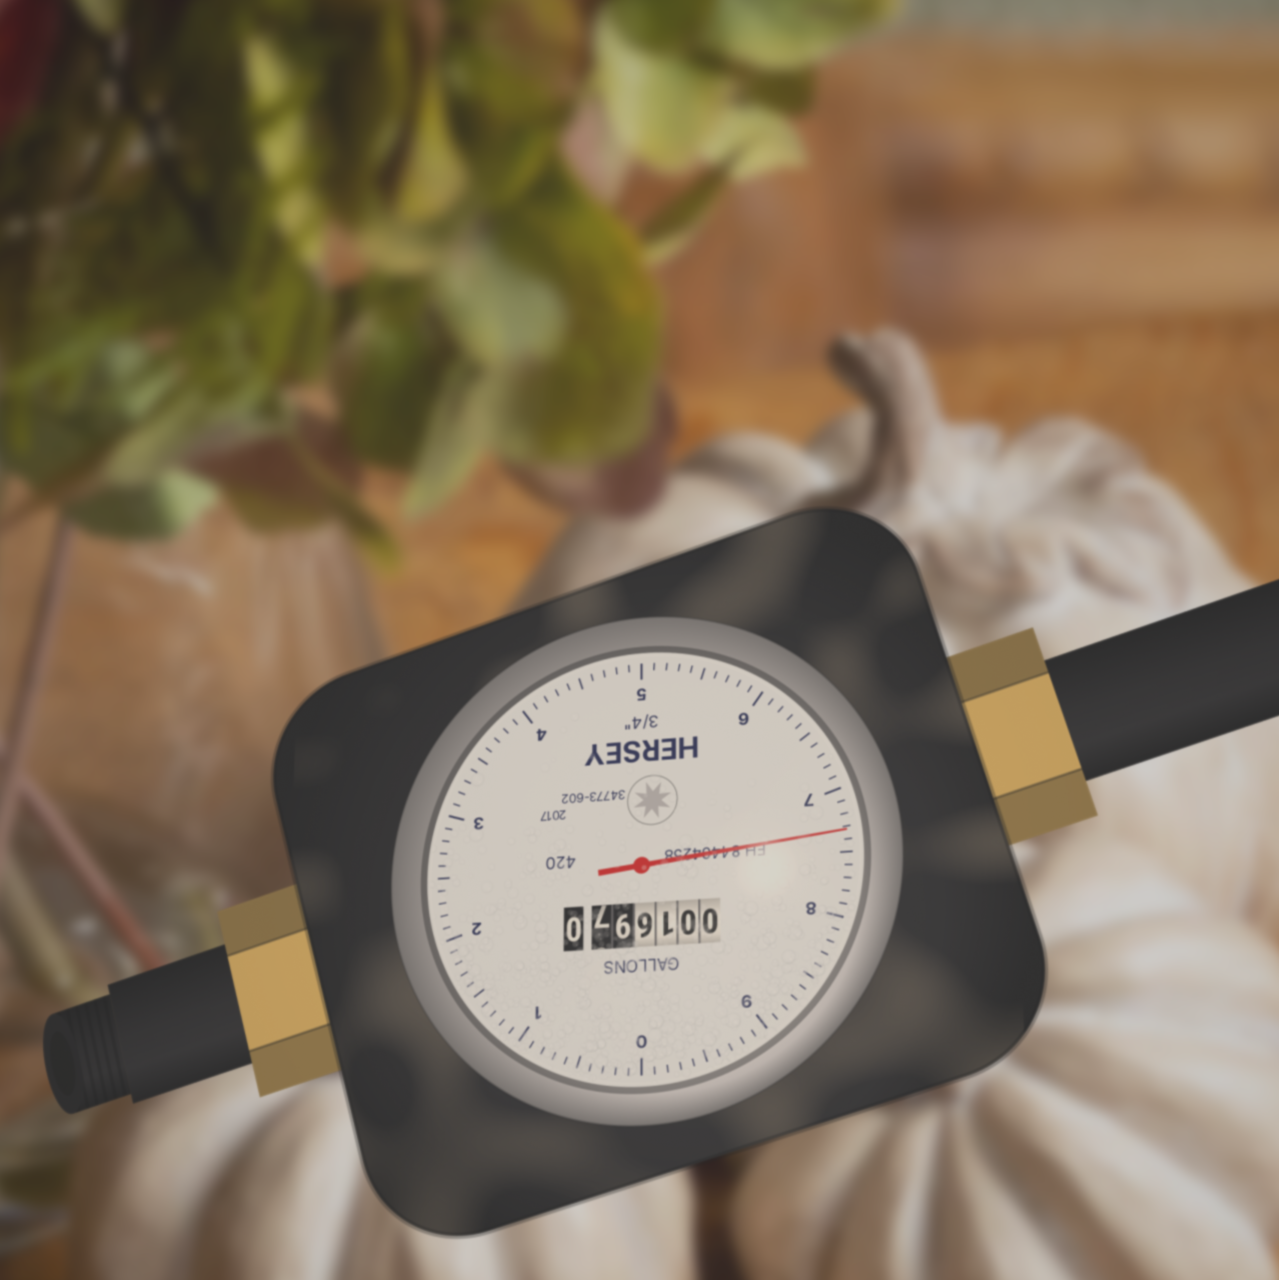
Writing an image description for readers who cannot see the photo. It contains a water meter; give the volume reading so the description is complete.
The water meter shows 16967.3 gal
